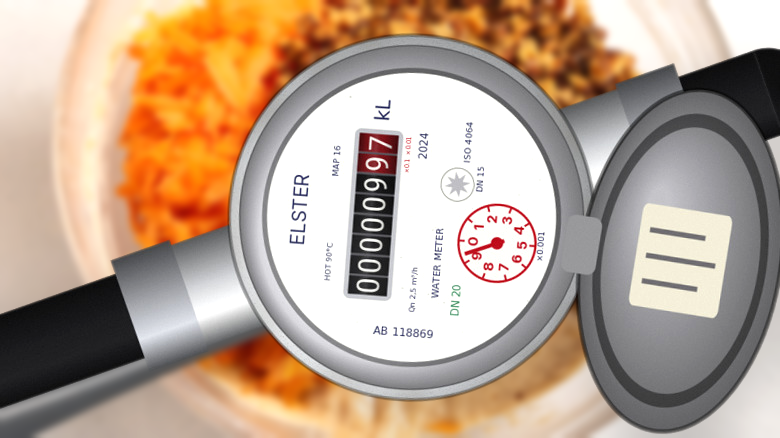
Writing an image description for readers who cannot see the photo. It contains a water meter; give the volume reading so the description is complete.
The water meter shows 9.969 kL
